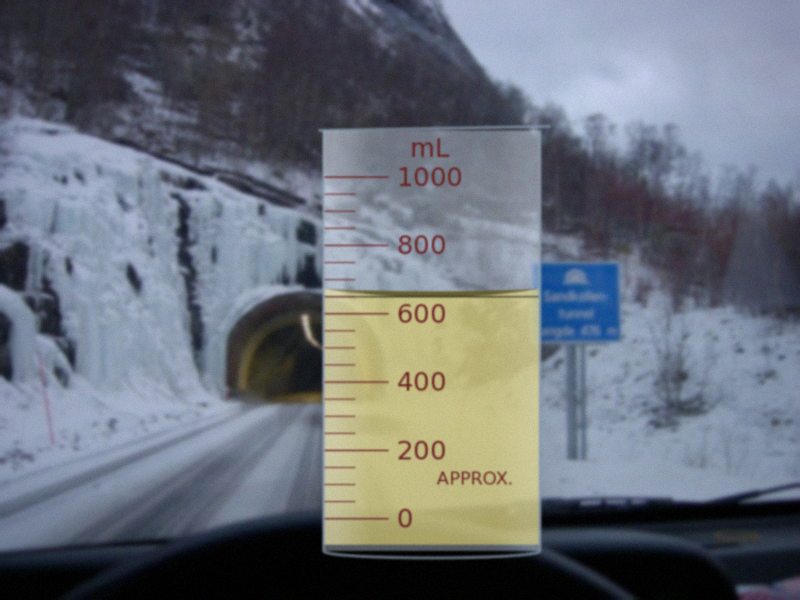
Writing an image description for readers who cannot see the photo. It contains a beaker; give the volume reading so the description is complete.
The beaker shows 650 mL
